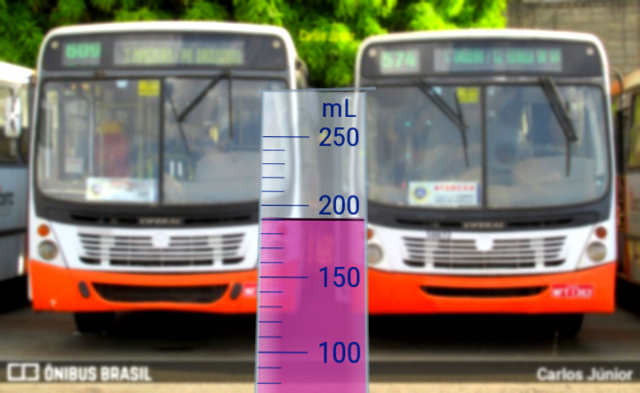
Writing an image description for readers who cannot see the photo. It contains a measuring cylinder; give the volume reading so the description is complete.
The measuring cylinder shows 190 mL
